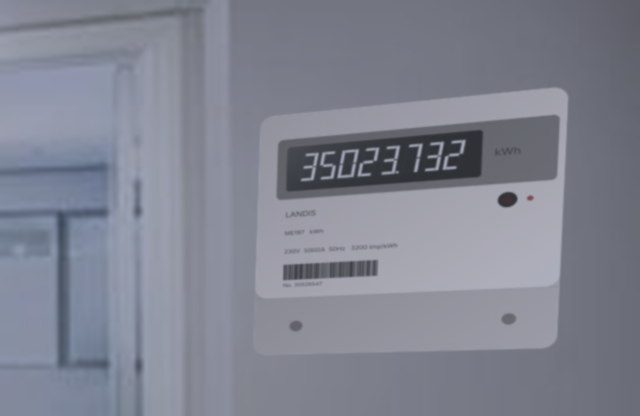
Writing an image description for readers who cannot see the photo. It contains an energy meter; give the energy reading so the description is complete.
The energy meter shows 35023.732 kWh
